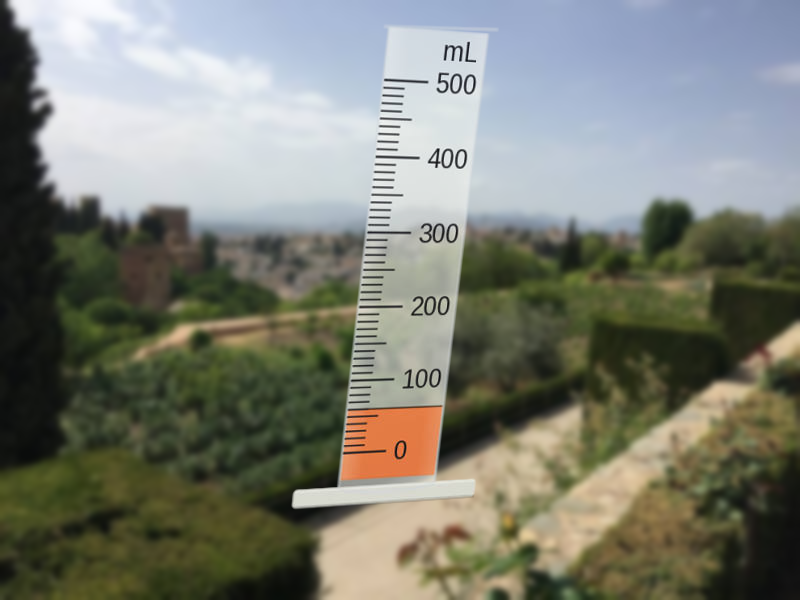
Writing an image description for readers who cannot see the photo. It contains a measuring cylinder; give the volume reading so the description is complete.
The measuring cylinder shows 60 mL
